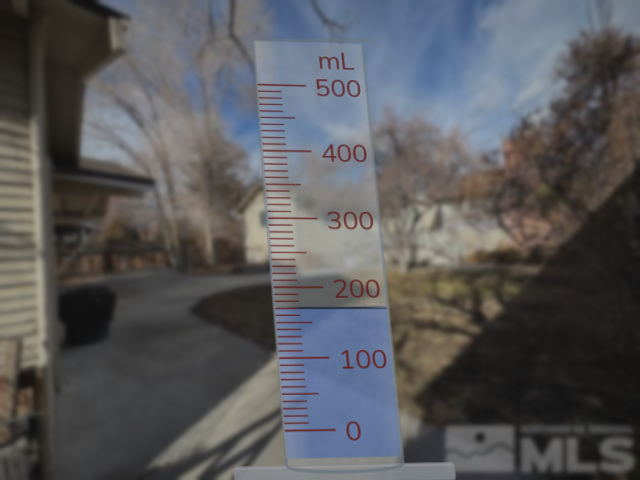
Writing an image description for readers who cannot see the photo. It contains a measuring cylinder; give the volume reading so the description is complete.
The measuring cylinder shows 170 mL
